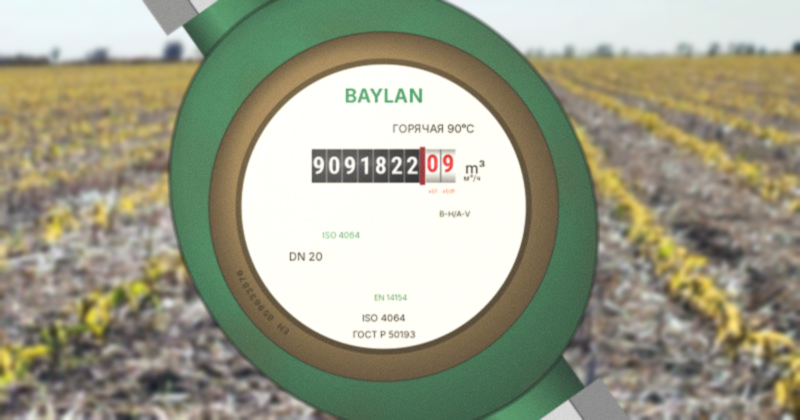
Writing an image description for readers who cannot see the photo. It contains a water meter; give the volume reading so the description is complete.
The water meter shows 9091822.09 m³
